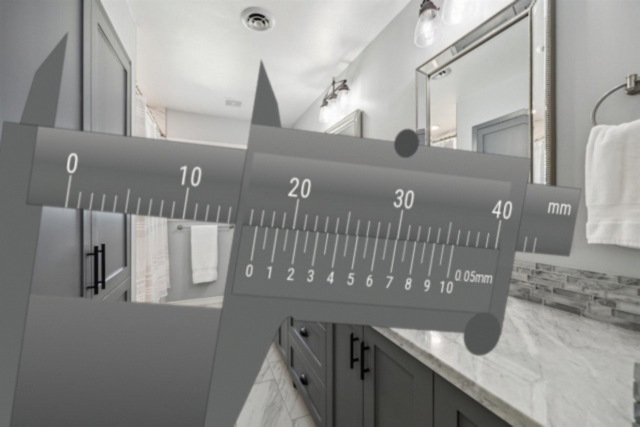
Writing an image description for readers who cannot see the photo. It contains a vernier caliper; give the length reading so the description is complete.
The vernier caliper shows 16.6 mm
